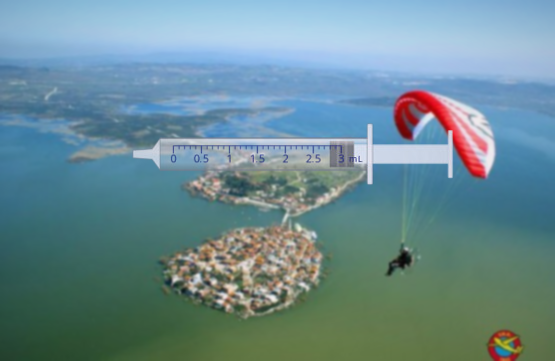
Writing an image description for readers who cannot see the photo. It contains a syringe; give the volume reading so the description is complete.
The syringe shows 2.8 mL
